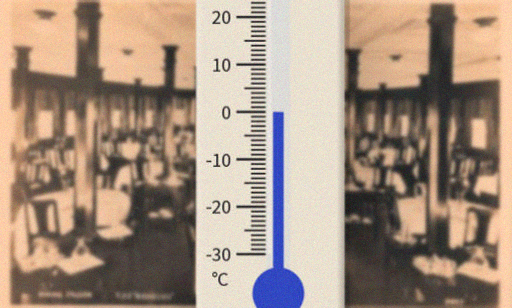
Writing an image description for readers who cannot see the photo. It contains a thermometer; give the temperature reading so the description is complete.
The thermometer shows 0 °C
